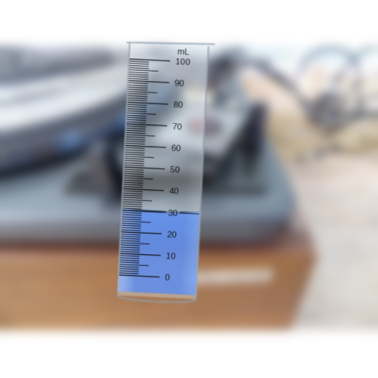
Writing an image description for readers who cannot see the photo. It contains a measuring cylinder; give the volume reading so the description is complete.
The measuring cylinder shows 30 mL
